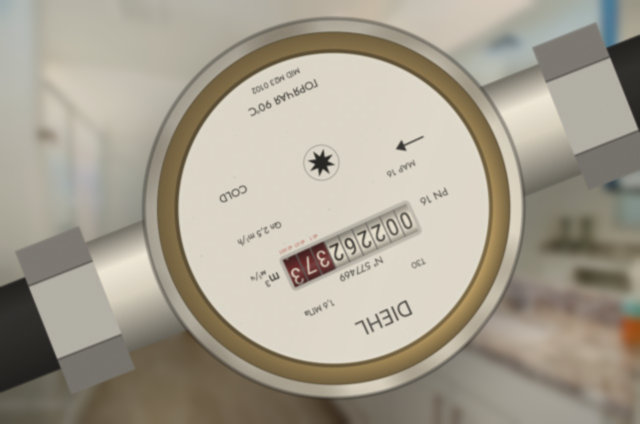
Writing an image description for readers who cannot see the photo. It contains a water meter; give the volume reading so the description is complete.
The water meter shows 2262.373 m³
